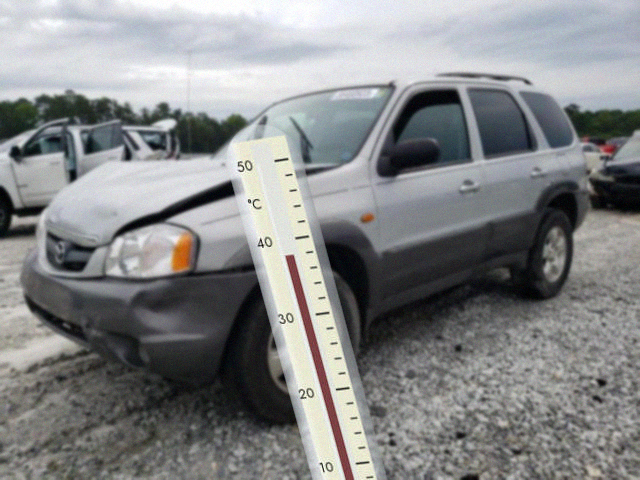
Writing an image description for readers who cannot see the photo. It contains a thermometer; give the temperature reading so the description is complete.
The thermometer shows 38 °C
